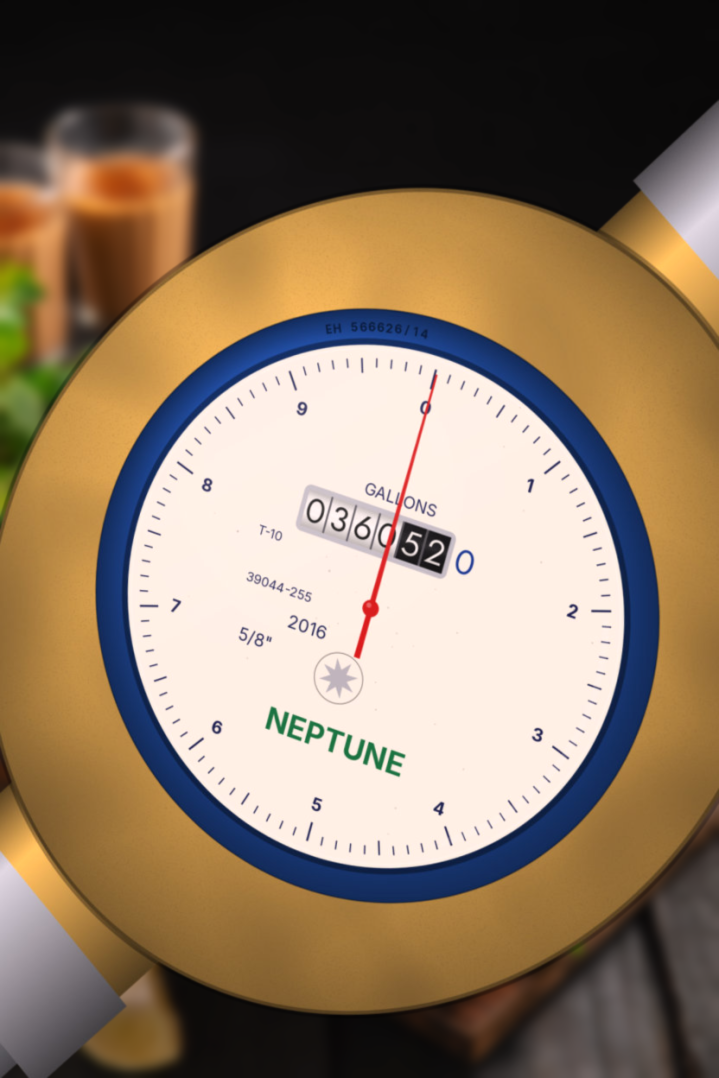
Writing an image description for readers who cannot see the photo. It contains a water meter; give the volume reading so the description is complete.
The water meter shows 360520.0 gal
